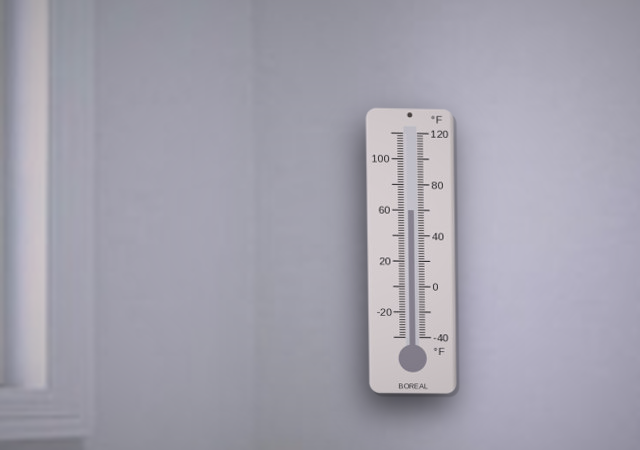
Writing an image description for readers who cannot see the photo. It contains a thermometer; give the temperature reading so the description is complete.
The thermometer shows 60 °F
